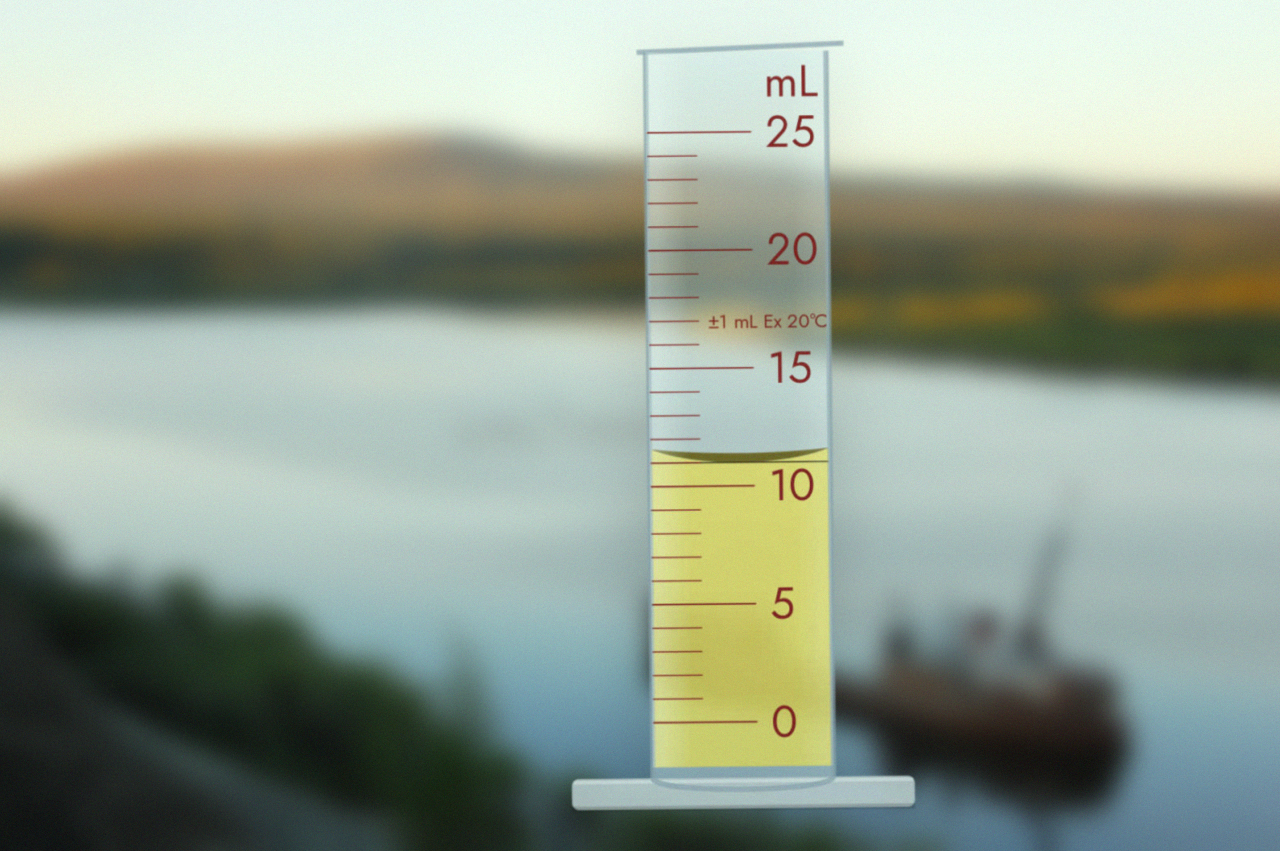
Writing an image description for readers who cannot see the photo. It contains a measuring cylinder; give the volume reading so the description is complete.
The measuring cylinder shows 11 mL
